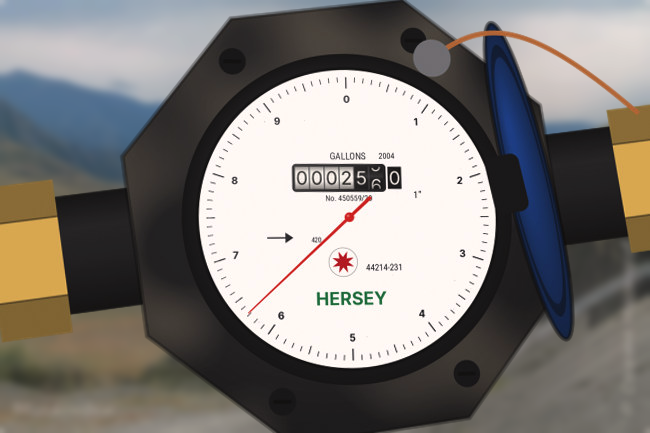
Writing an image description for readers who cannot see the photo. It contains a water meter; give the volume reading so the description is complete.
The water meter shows 2556.3 gal
